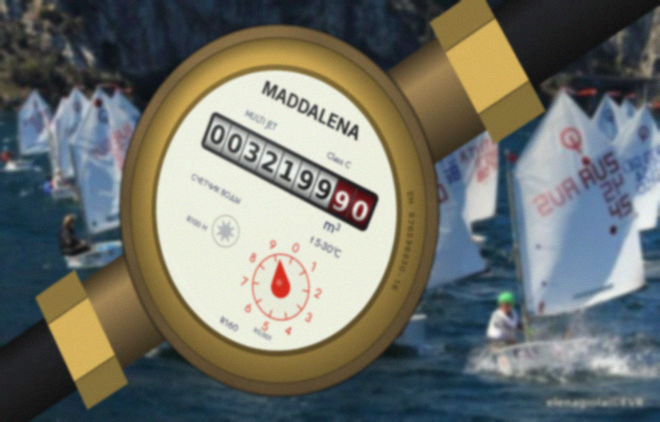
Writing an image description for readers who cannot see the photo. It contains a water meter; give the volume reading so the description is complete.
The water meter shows 32199.899 m³
